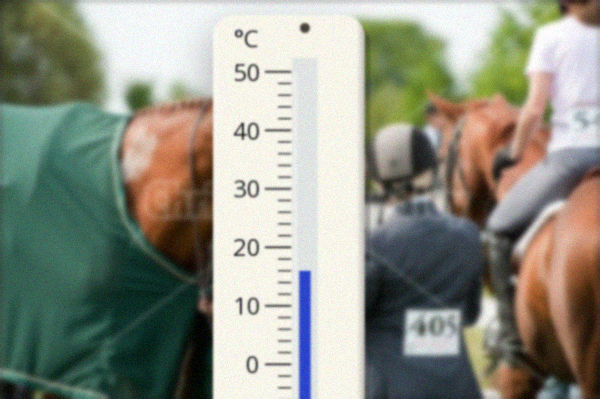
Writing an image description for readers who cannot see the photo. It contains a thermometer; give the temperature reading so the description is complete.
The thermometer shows 16 °C
